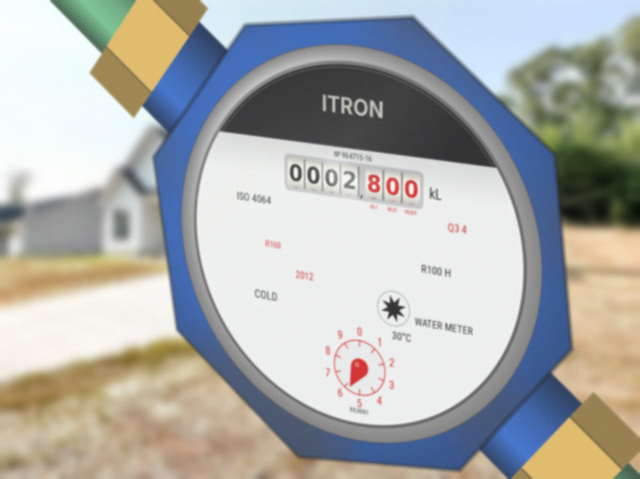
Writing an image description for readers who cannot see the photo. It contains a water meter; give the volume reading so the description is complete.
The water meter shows 2.8005 kL
